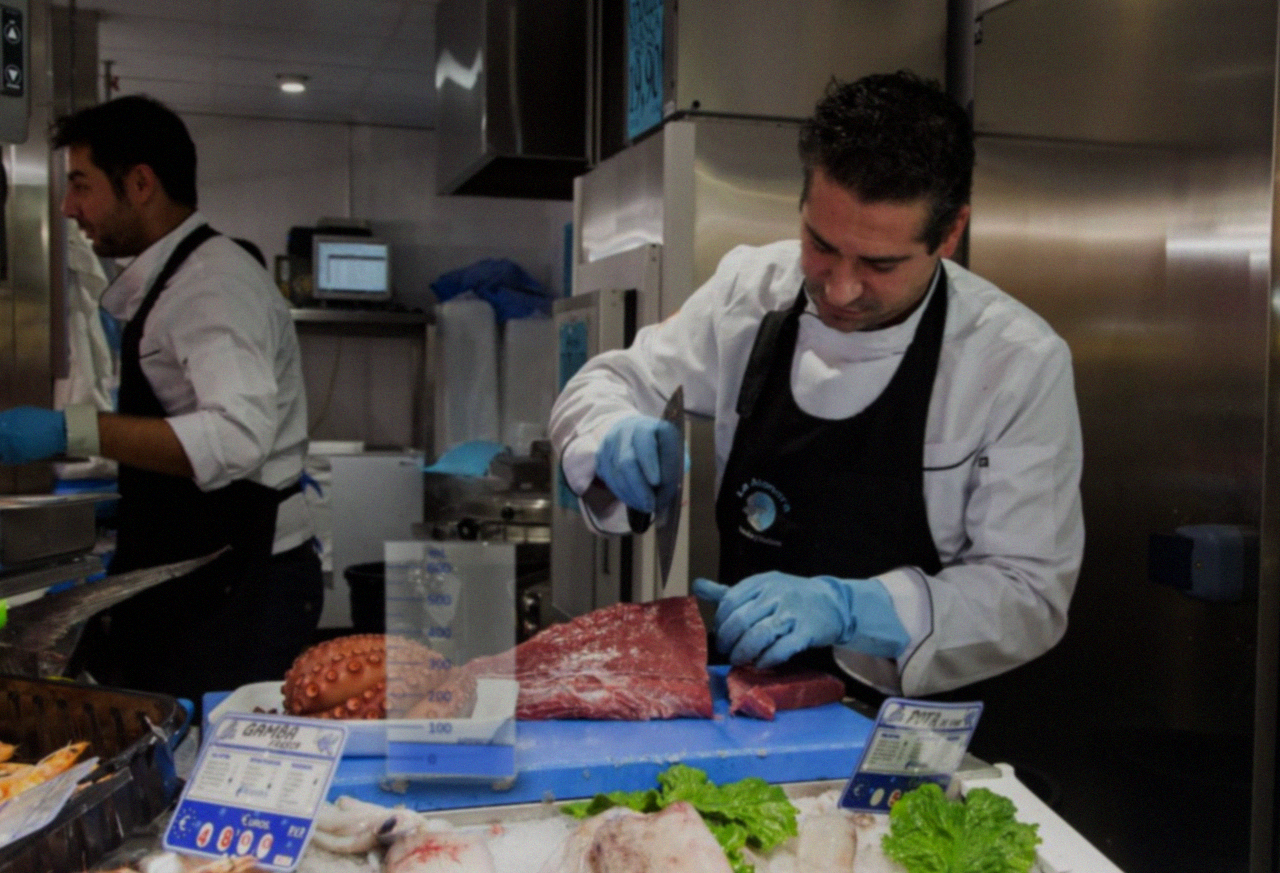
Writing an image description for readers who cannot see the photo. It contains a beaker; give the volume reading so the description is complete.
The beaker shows 50 mL
